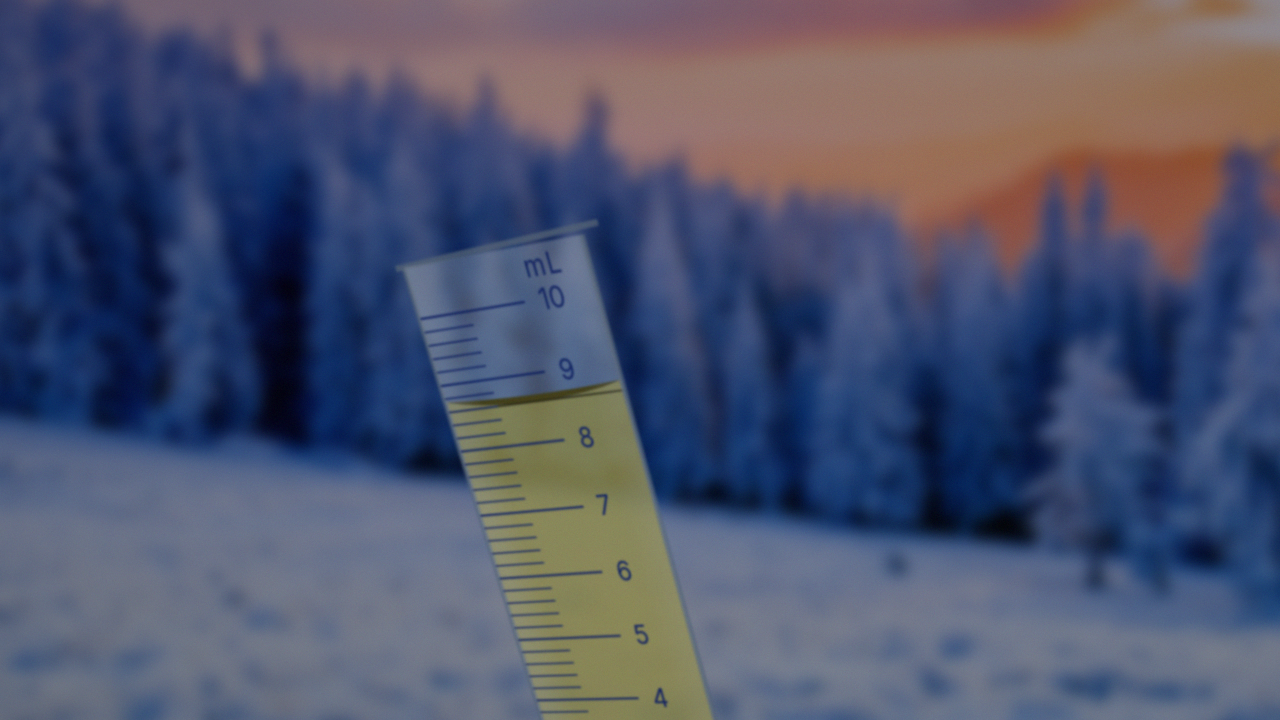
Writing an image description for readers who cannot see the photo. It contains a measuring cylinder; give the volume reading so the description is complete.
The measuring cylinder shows 8.6 mL
